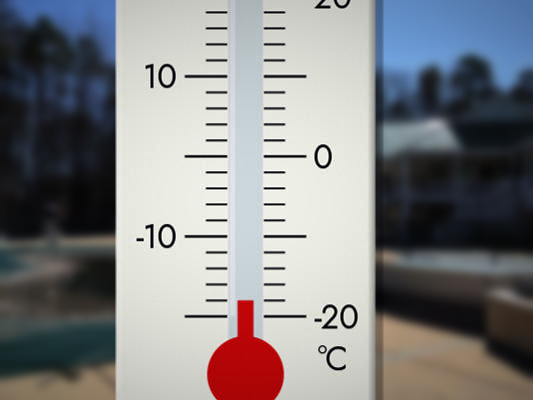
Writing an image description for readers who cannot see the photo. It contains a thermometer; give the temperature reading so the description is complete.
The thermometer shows -18 °C
